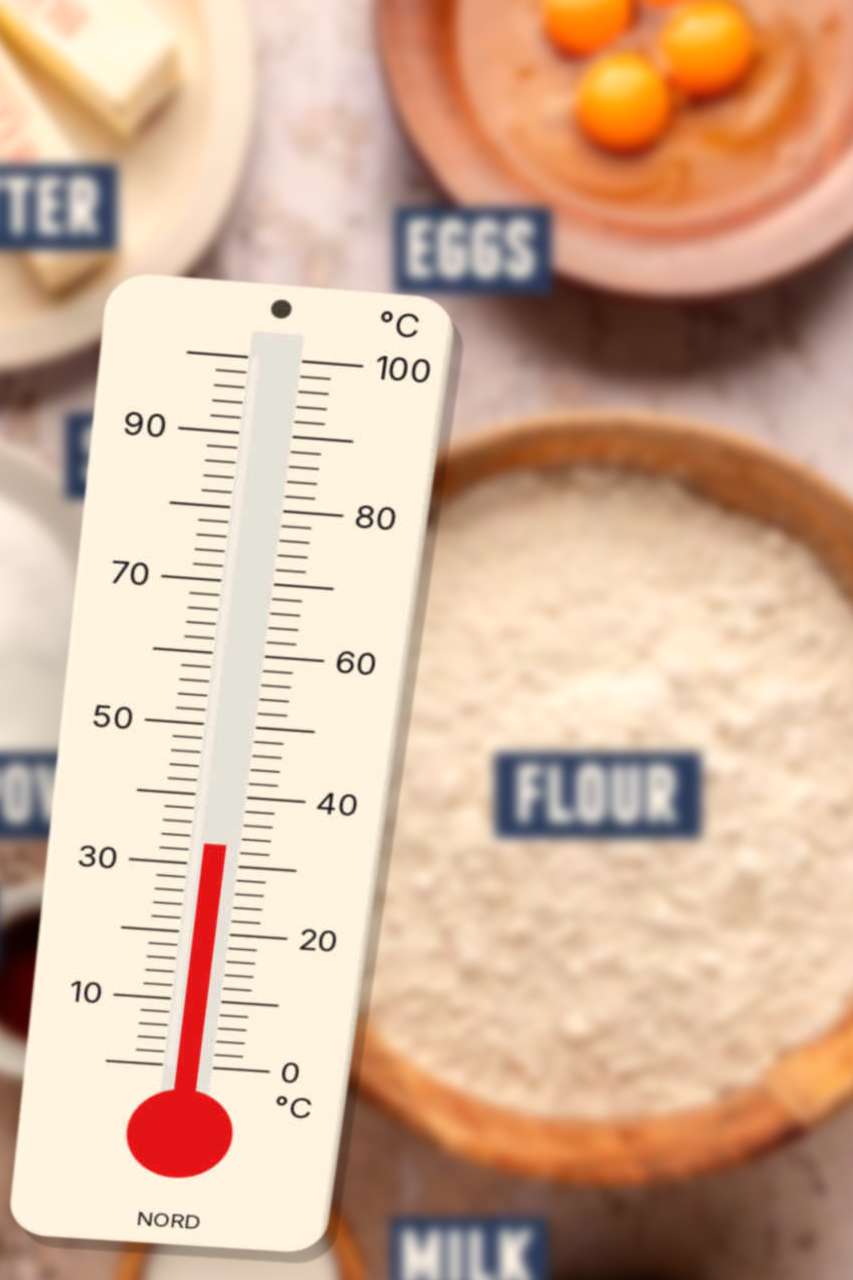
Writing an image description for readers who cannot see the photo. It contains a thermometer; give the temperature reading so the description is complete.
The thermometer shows 33 °C
